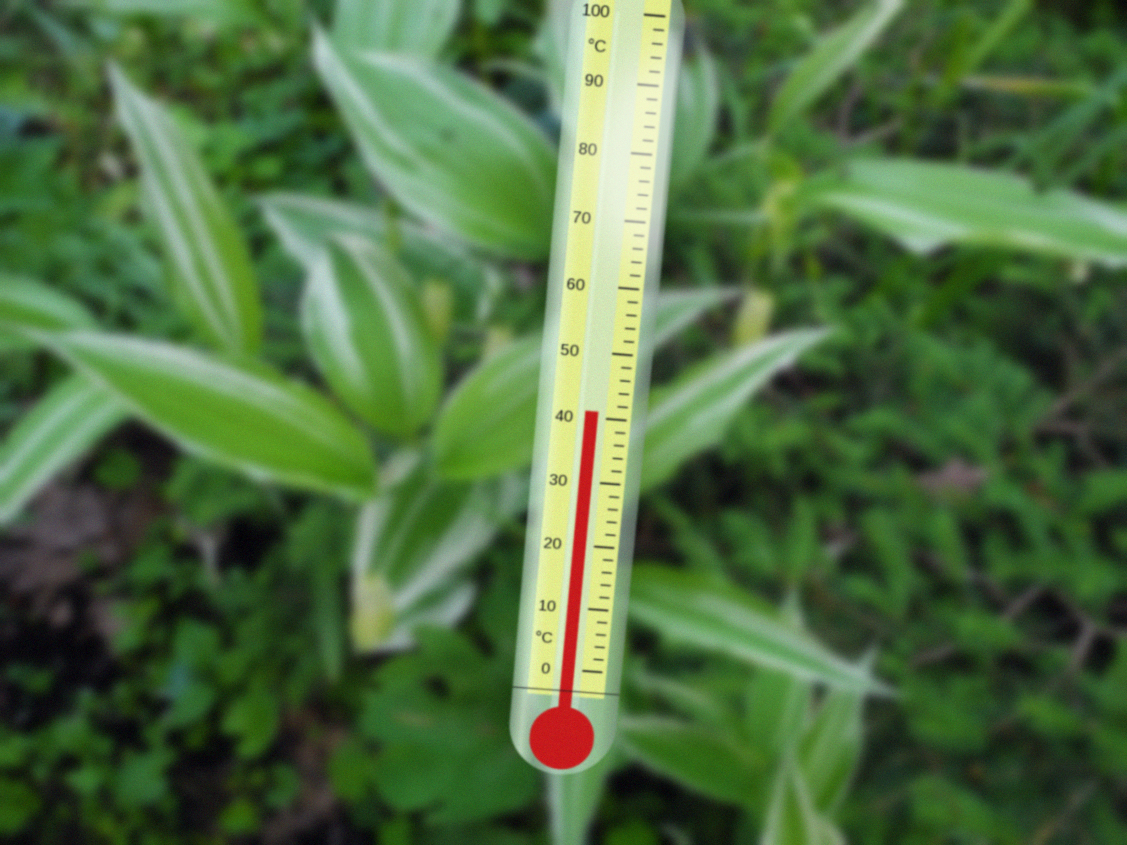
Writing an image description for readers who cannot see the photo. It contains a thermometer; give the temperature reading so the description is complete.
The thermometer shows 41 °C
